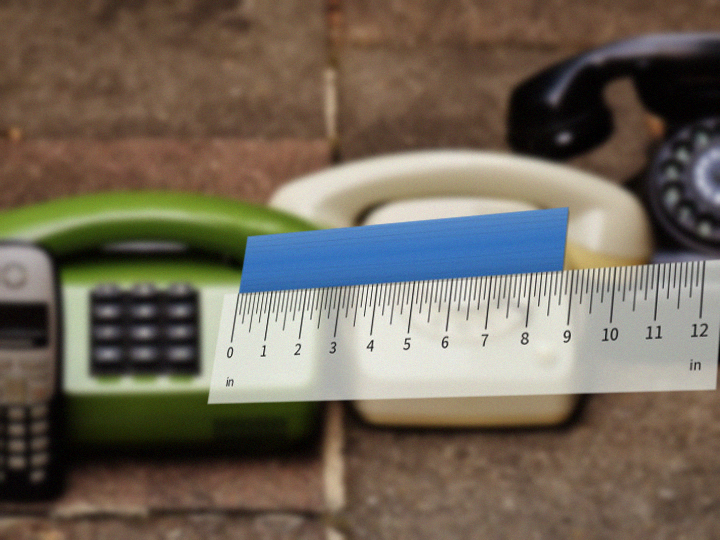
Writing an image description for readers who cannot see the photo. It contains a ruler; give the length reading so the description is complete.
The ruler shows 8.75 in
